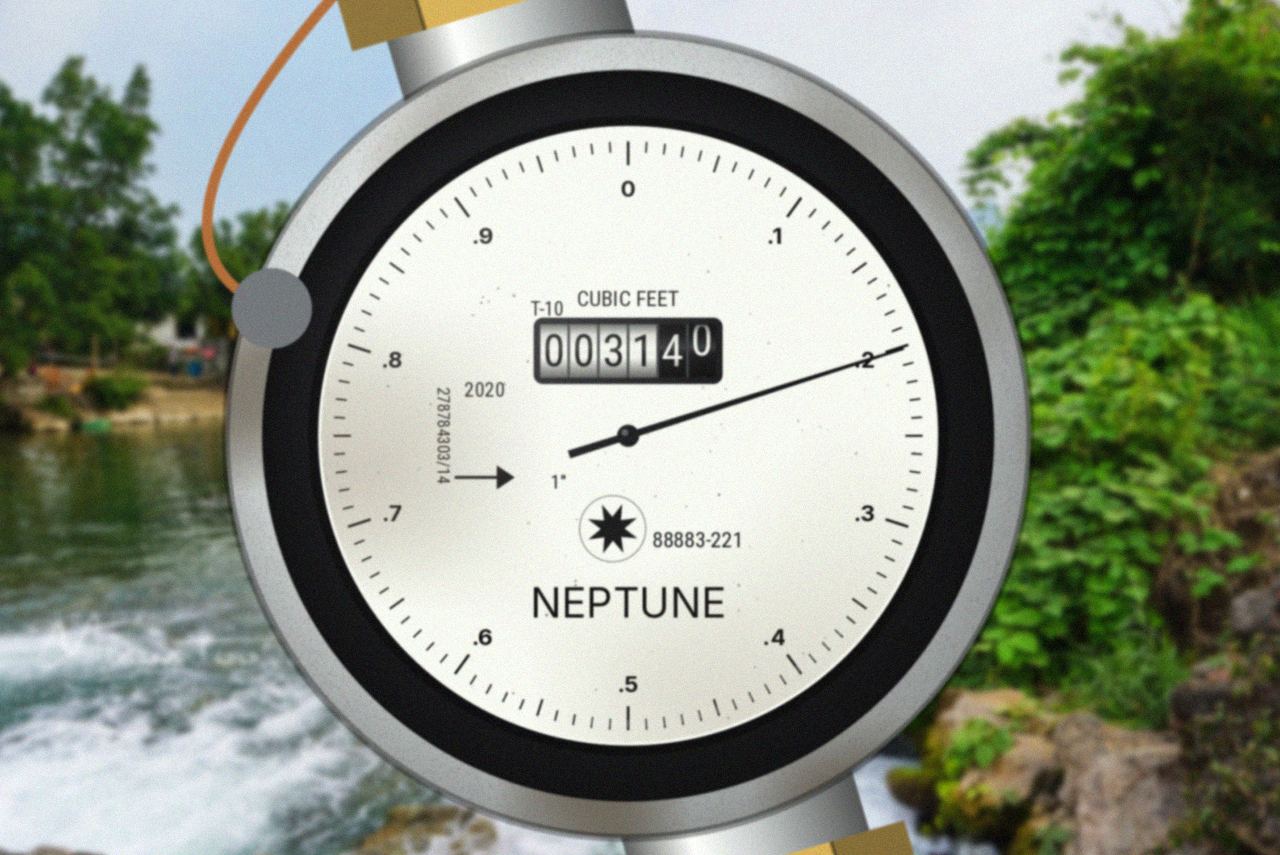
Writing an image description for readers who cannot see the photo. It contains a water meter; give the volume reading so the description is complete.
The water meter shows 3140.20 ft³
